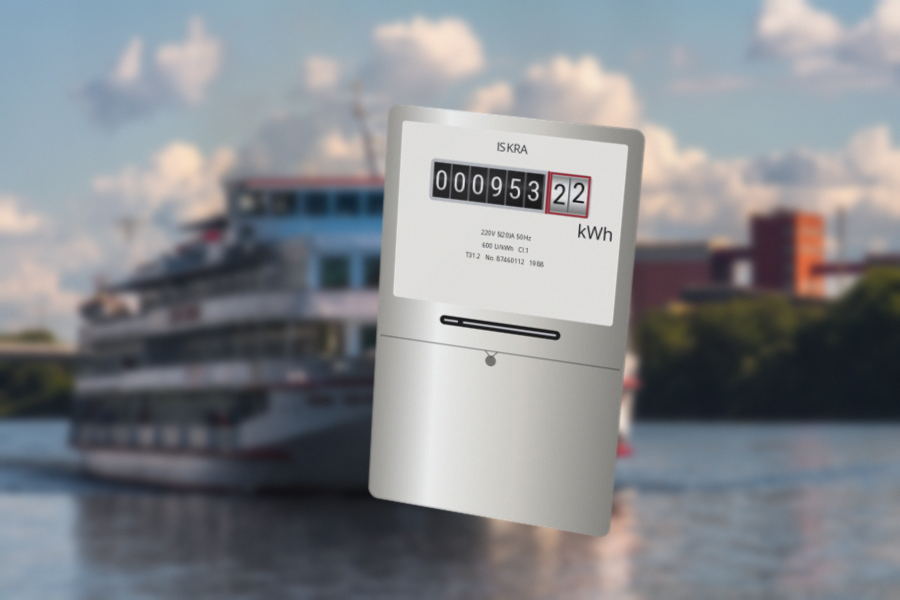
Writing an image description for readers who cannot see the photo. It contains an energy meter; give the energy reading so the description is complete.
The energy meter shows 953.22 kWh
